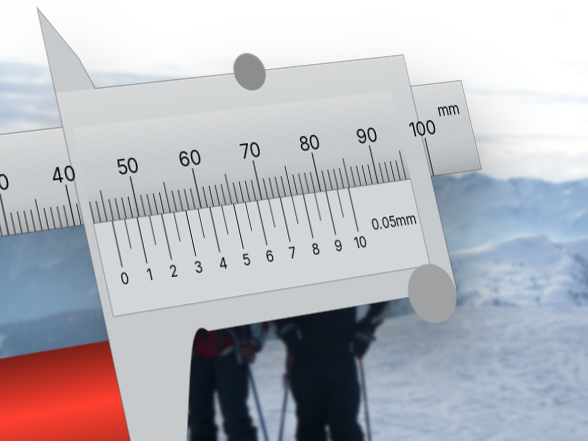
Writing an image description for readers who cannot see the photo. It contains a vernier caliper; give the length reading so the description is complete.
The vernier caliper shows 45.8 mm
